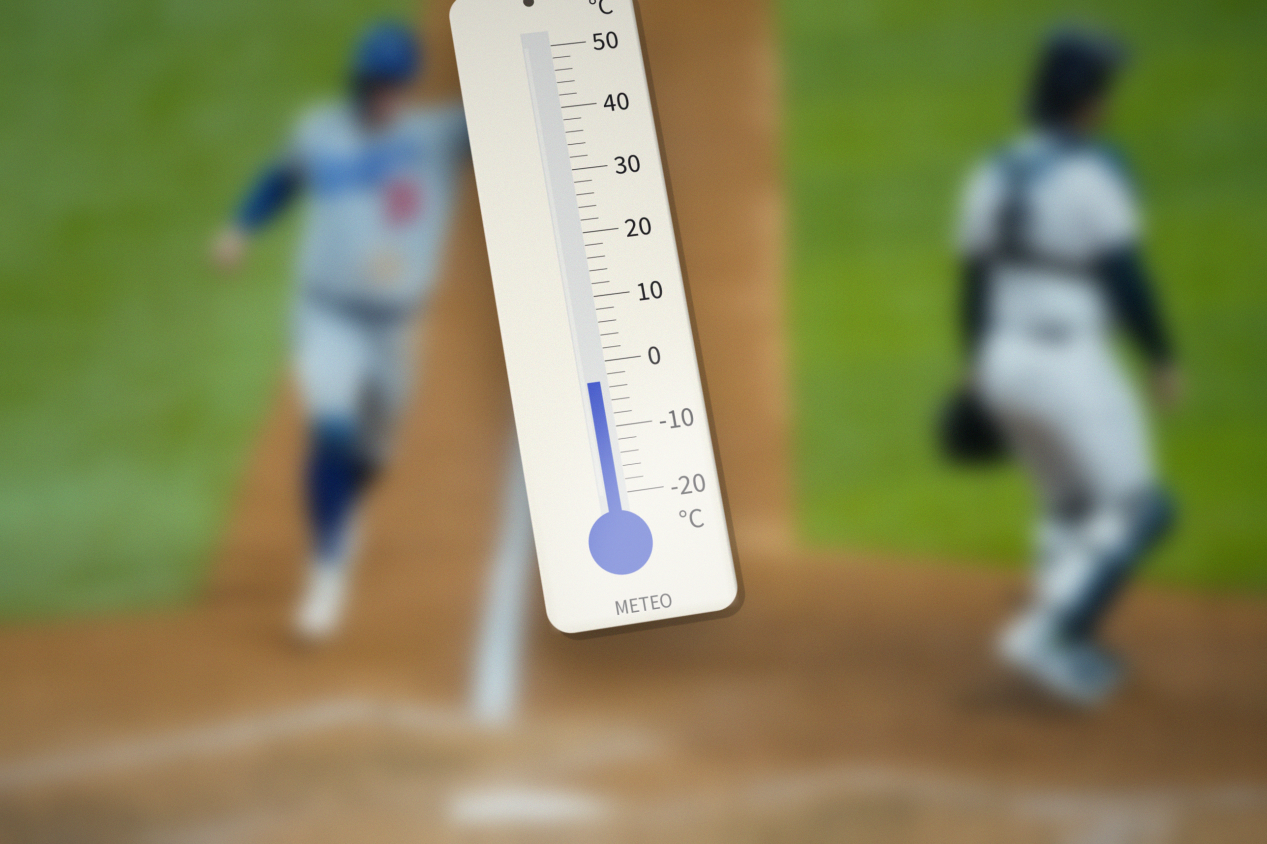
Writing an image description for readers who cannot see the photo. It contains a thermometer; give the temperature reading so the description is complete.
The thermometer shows -3 °C
